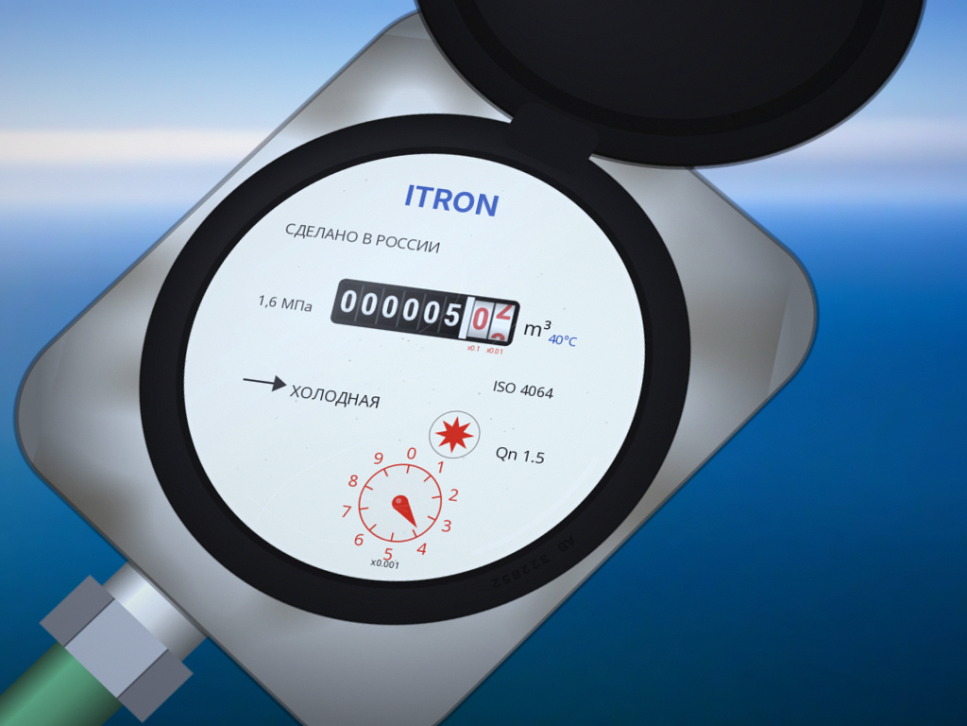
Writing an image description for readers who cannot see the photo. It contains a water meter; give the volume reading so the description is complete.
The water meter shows 5.023 m³
